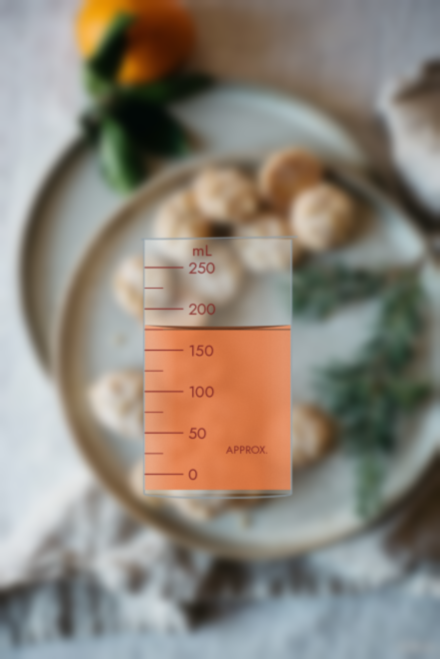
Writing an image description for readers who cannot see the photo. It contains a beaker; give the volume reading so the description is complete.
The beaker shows 175 mL
